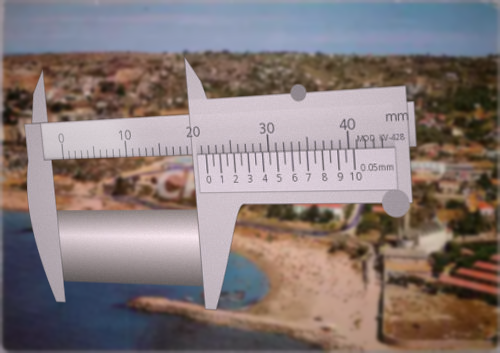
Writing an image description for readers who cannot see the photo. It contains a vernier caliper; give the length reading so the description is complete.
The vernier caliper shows 21.6 mm
